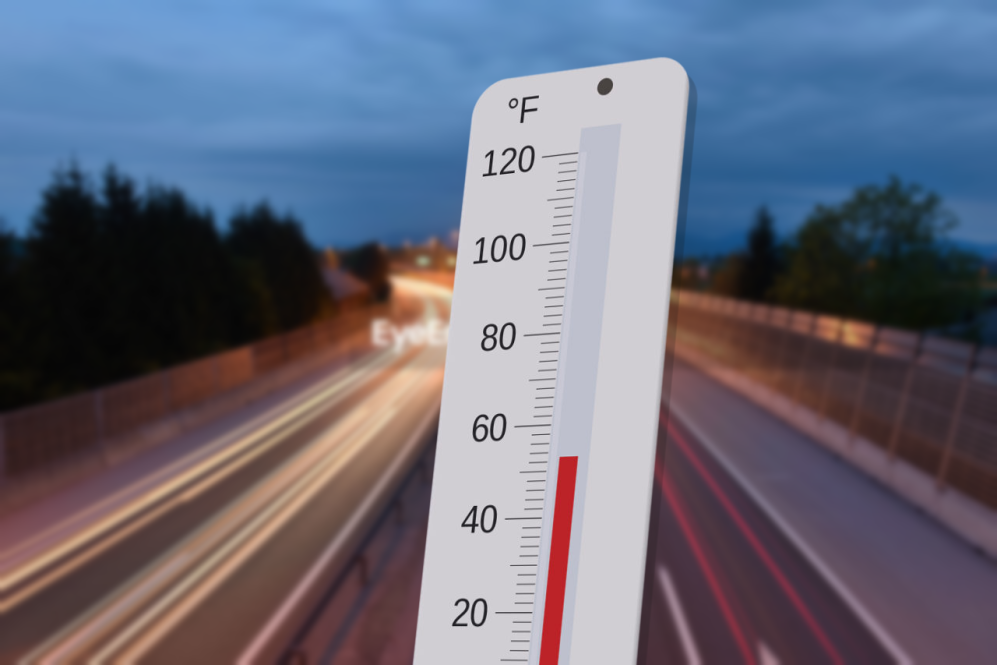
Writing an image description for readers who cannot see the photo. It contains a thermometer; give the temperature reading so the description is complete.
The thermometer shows 53 °F
